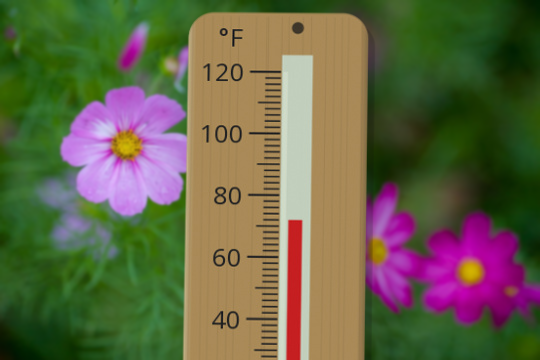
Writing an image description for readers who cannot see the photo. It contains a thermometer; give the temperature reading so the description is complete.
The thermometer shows 72 °F
